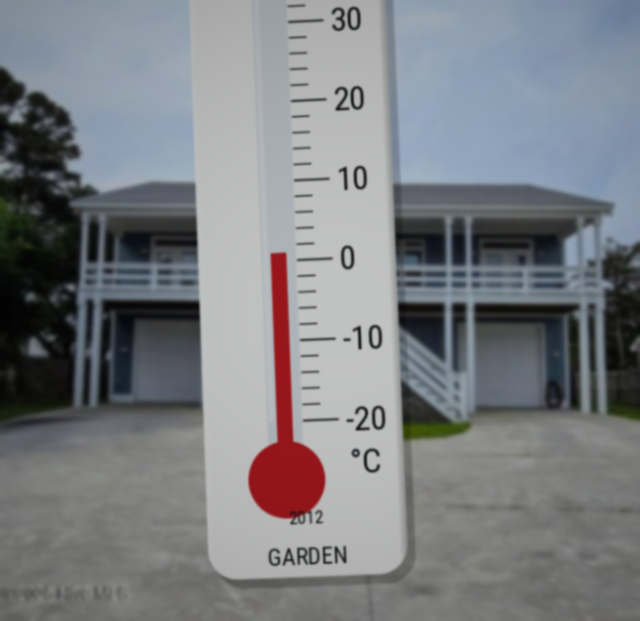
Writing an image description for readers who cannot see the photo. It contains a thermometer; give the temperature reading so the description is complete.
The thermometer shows 1 °C
